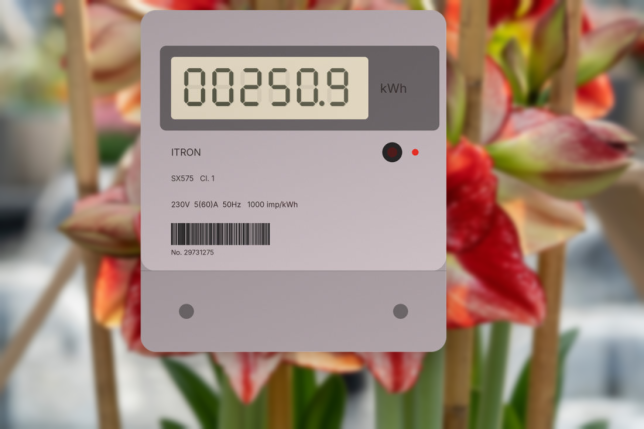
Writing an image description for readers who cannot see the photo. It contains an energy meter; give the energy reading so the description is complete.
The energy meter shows 250.9 kWh
